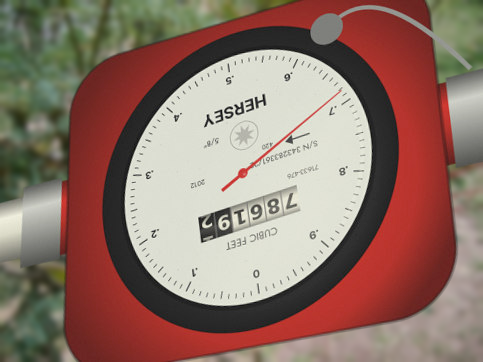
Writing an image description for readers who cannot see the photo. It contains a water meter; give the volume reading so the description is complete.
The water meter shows 786191.68 ft³
